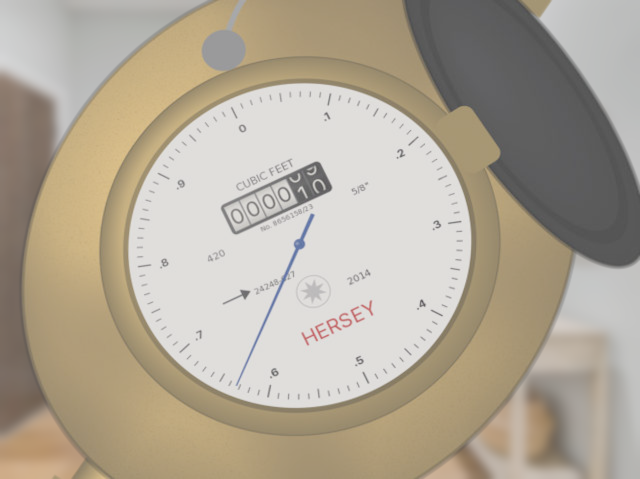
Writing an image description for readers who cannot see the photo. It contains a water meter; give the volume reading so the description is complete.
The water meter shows 9.63 ft³
